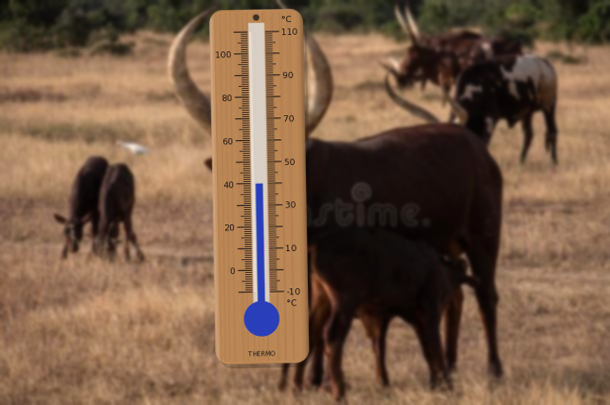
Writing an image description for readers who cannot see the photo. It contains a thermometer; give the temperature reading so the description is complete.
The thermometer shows 40 °C
